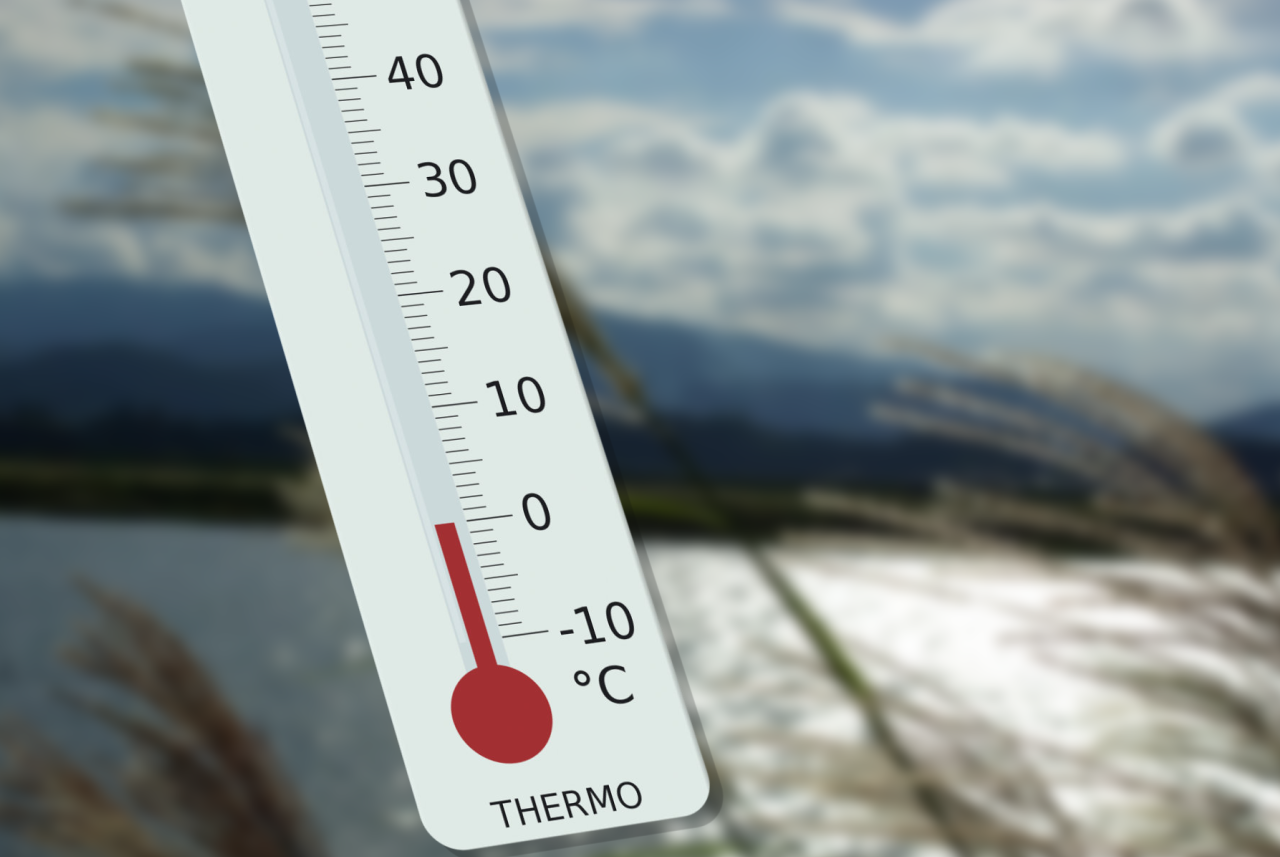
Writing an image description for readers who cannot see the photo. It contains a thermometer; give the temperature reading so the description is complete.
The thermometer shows 0 °C
